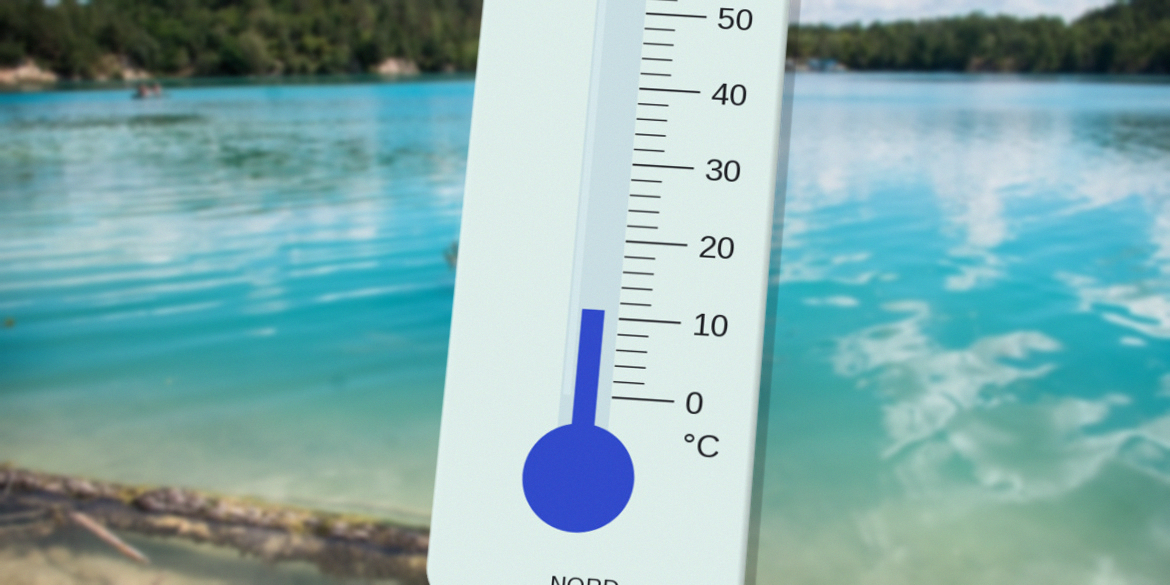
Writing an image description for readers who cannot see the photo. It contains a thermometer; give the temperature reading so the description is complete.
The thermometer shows 11 °C
